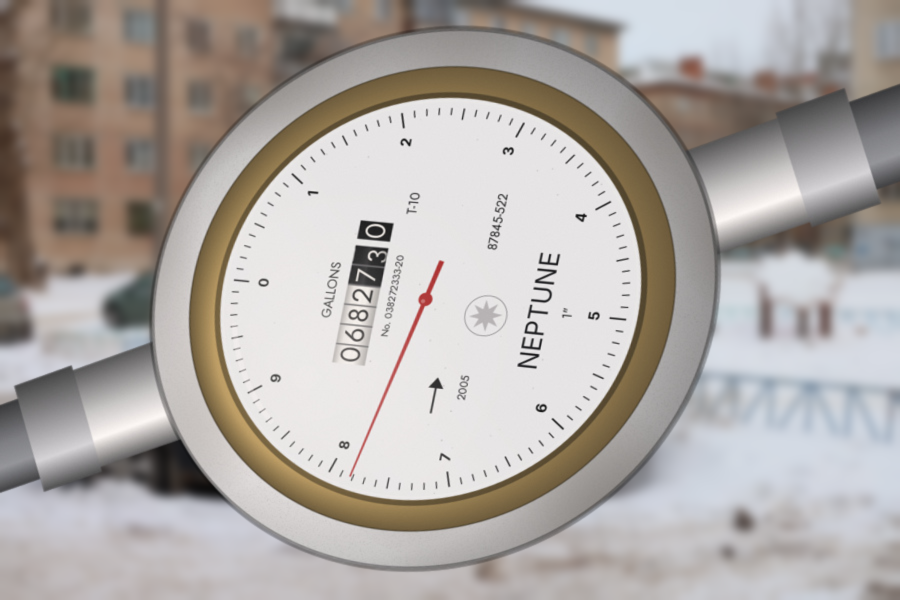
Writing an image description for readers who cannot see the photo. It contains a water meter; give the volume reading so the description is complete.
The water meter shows 682727.8 gal
